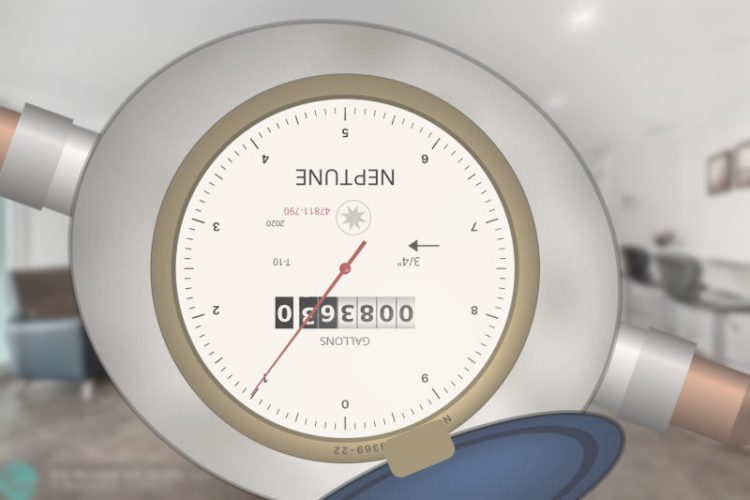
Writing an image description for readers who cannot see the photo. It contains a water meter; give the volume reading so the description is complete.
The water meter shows 83631.0 gal
